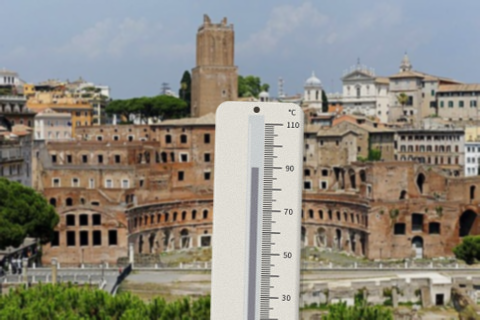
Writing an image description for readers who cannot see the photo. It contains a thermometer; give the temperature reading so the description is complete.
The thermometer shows 90 °C
